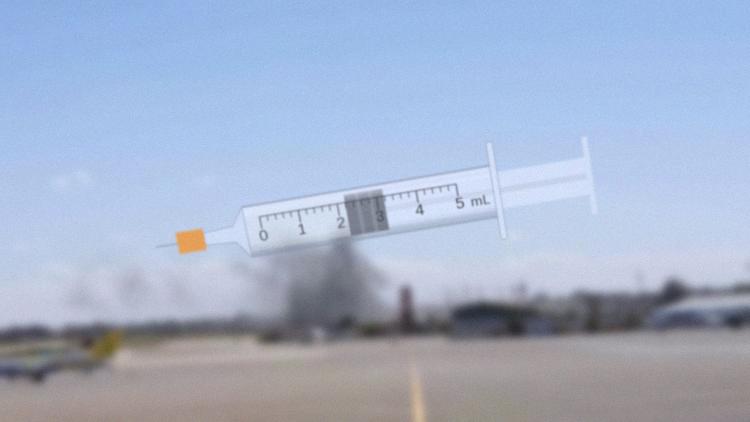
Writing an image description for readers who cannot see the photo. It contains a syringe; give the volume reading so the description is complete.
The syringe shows 2.2 mL
